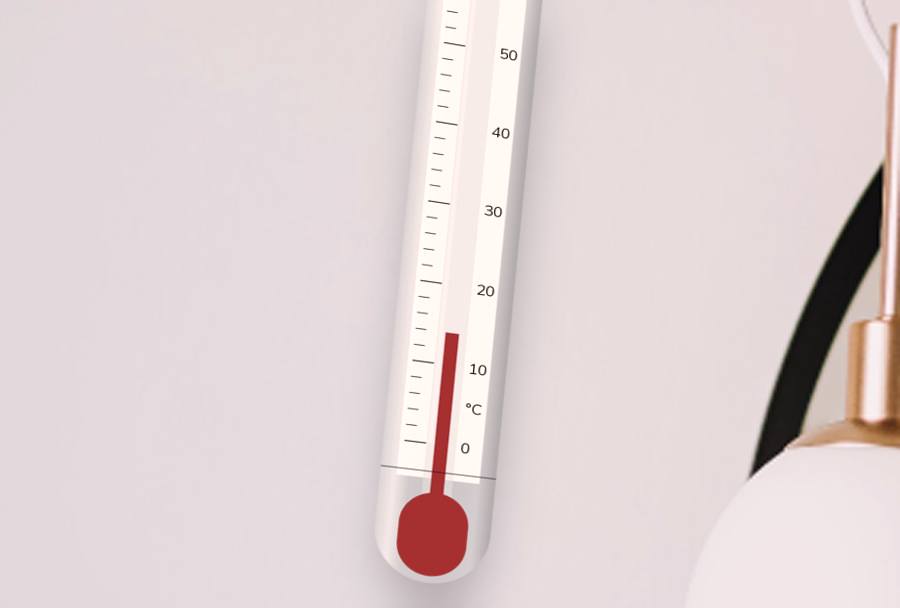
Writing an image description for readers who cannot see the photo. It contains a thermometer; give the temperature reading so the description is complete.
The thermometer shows 14 °C
